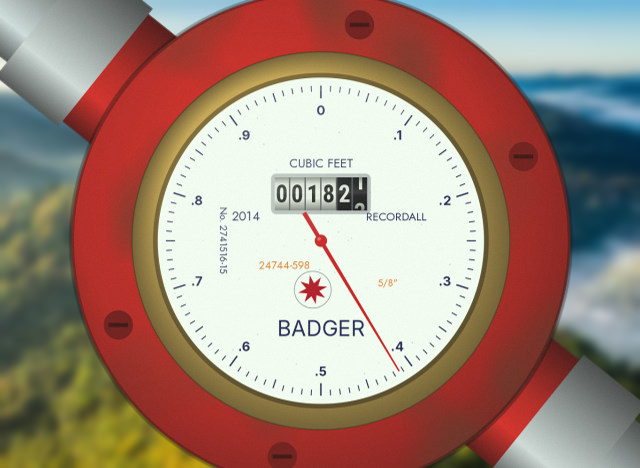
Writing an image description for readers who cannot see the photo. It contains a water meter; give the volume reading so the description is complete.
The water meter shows 1821.41 ft³
